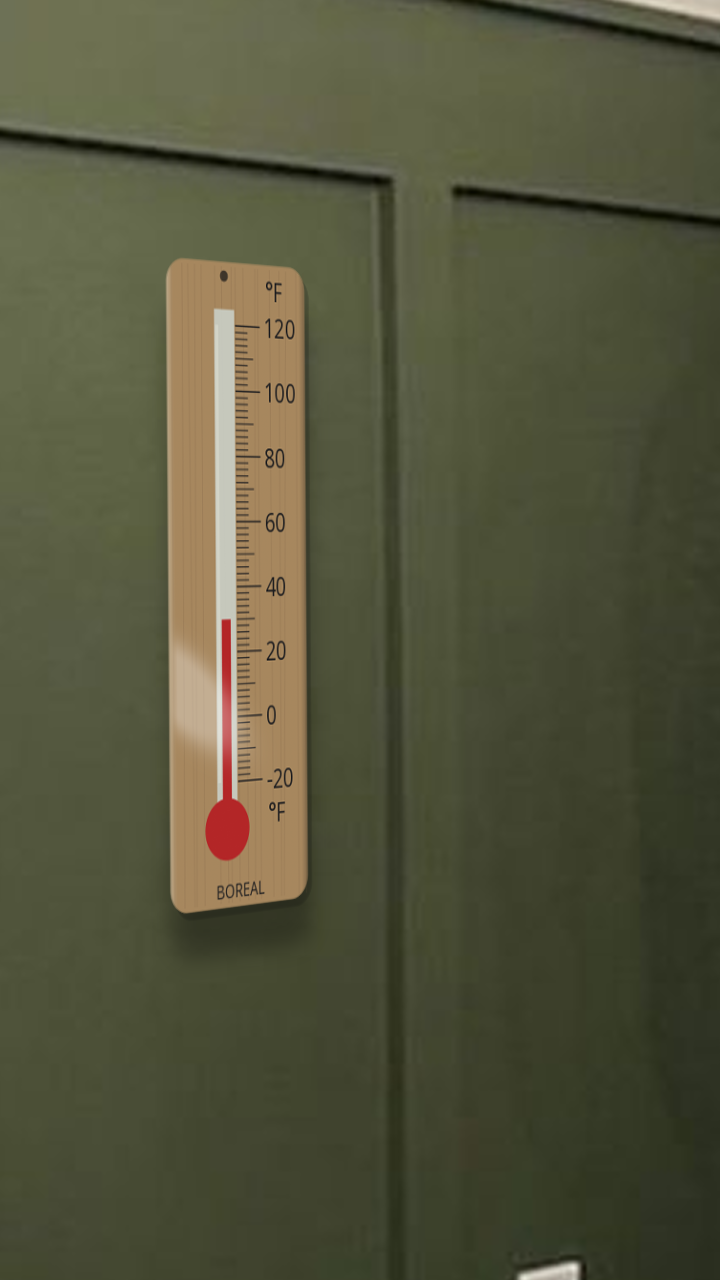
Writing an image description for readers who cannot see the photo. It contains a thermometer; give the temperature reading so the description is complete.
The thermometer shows 30 °F
